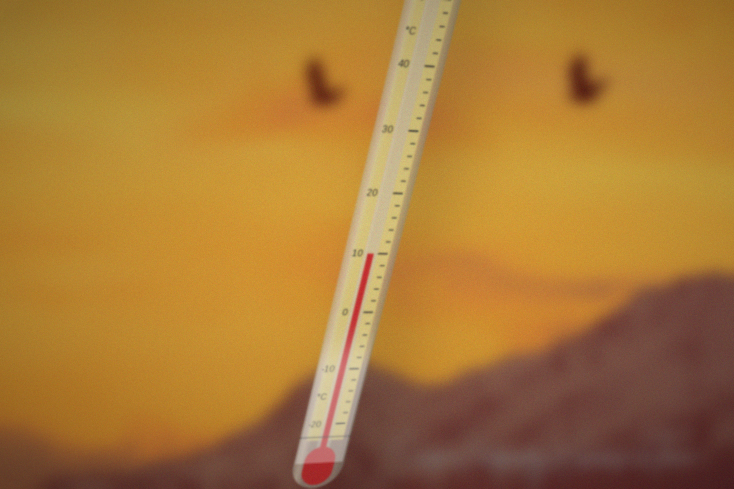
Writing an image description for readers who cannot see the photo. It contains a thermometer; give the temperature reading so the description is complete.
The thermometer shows 10 °C
